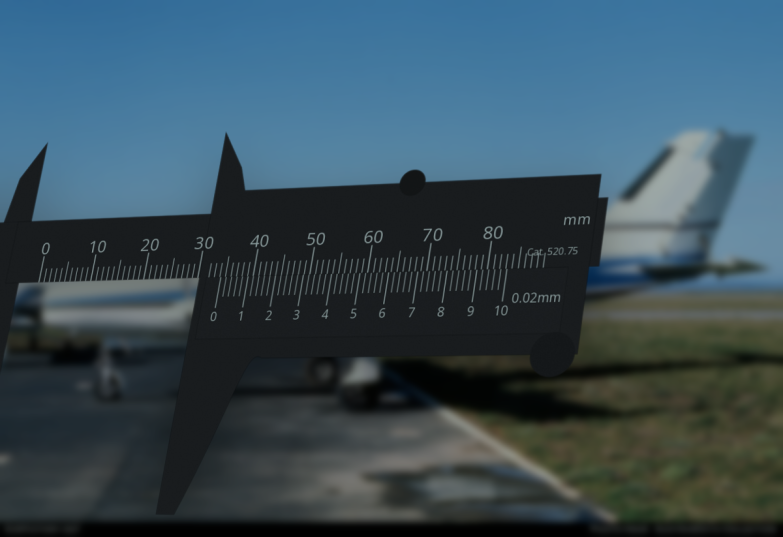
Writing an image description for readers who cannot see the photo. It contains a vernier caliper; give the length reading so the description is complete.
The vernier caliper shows 34.2 mm
